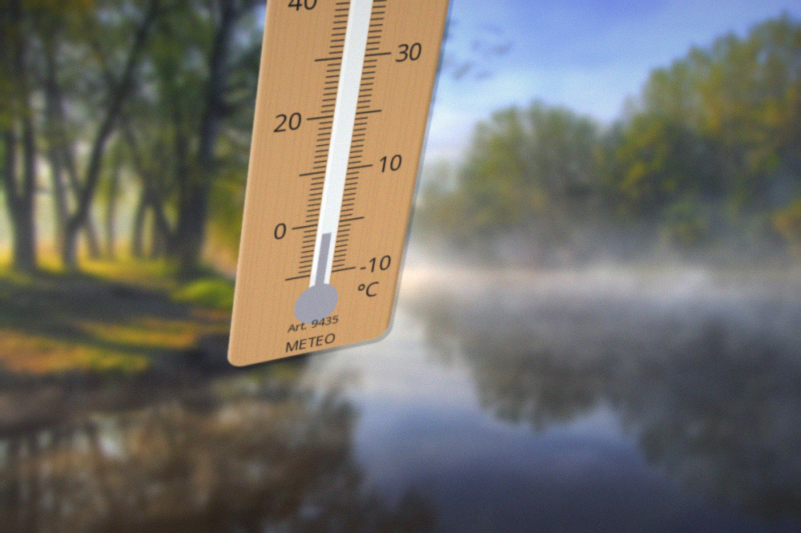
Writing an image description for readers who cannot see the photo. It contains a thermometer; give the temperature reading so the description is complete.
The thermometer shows -2 °C
